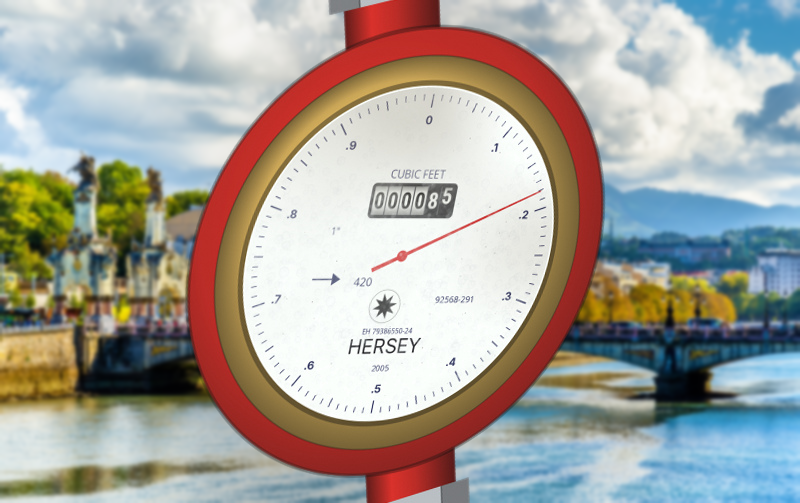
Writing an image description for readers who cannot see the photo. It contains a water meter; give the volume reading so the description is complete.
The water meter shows 85.18 ft³
